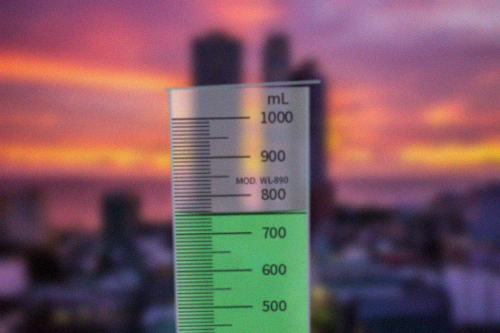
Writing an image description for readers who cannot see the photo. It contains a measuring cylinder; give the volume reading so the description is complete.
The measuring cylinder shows 750 mL
